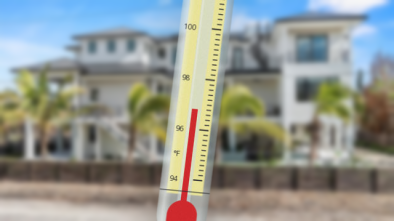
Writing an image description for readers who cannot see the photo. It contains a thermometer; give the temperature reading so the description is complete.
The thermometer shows 96.8 °F
